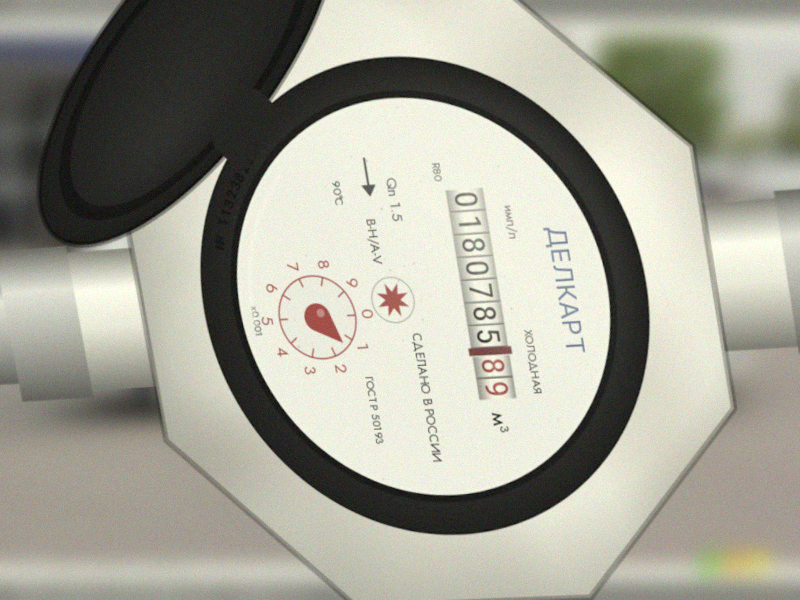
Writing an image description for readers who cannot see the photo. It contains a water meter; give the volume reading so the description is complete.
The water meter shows 180785.891 m³
